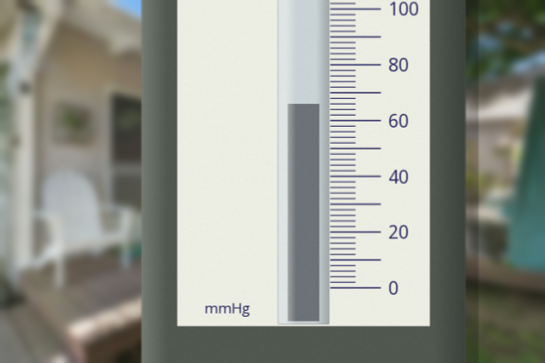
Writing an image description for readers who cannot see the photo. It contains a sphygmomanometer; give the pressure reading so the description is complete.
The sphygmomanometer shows 66 mmHg
